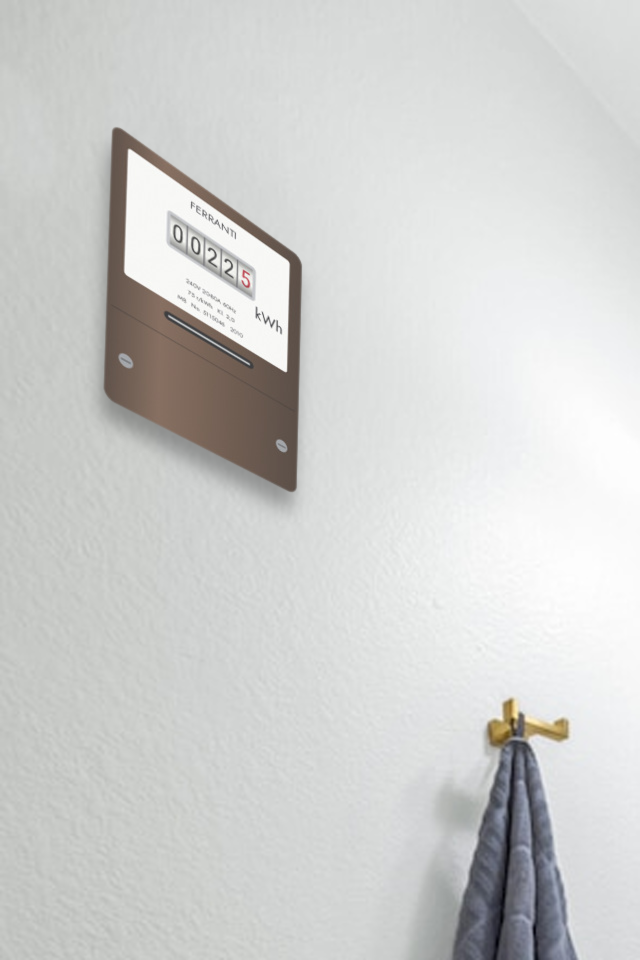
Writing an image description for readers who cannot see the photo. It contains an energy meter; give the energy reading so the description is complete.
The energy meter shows 22.5 kWh
